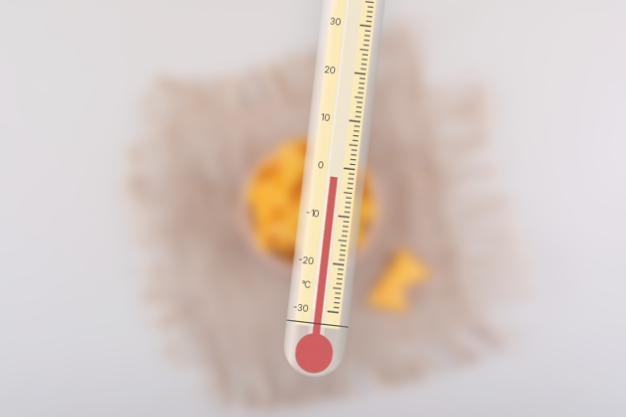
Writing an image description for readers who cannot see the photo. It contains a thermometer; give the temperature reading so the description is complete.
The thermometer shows -2 °C
